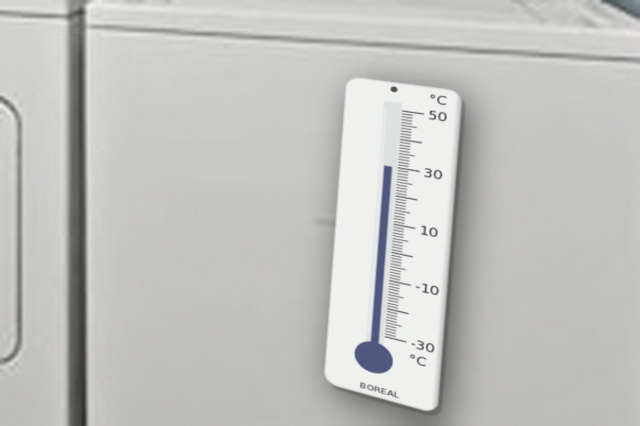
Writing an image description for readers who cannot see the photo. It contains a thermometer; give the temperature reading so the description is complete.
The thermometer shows 30 °C
